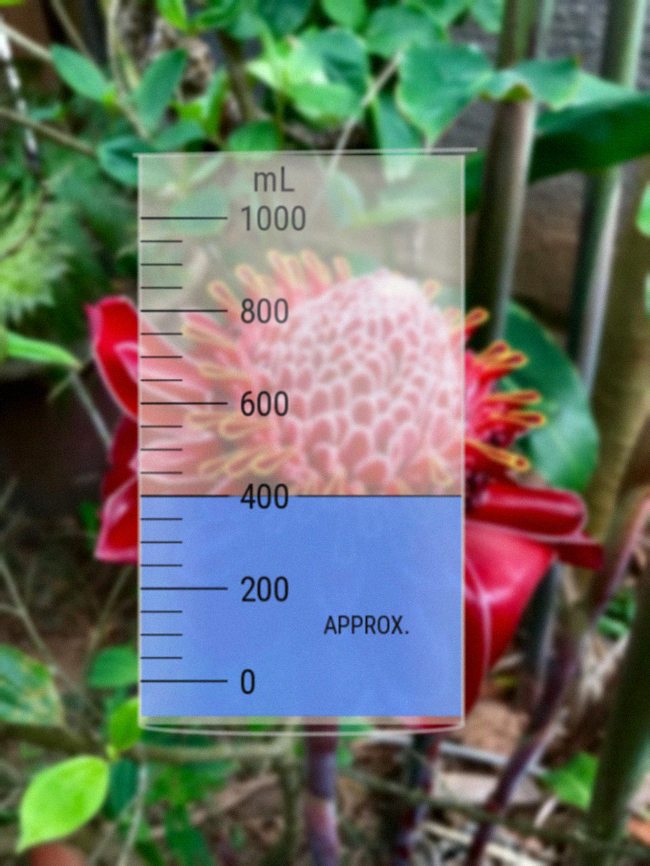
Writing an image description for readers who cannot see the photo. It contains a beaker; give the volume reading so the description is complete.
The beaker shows 400 mL
